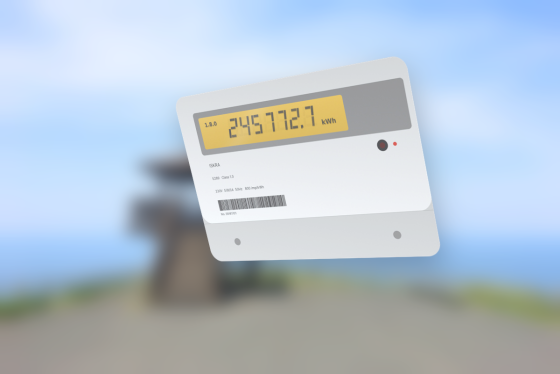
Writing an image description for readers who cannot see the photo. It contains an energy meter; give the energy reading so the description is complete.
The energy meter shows 245772.7 kWh
